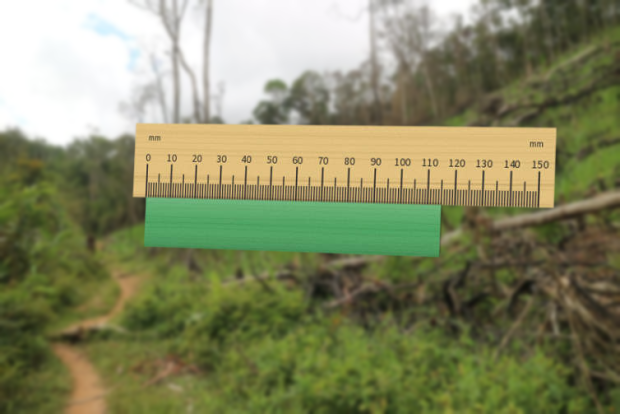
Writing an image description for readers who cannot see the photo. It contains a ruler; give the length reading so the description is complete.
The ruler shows 115 mm
